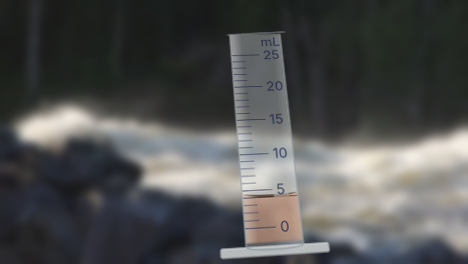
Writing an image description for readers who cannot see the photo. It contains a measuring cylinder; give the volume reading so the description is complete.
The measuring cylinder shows 4 mL
